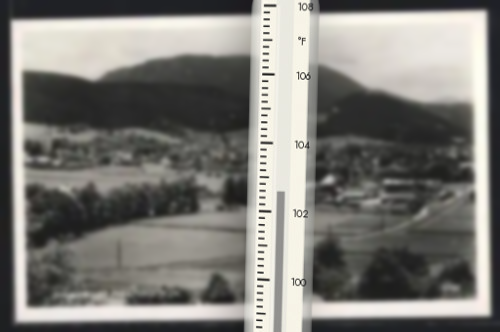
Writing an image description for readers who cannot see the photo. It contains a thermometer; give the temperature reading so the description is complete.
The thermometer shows 102.6 °F
